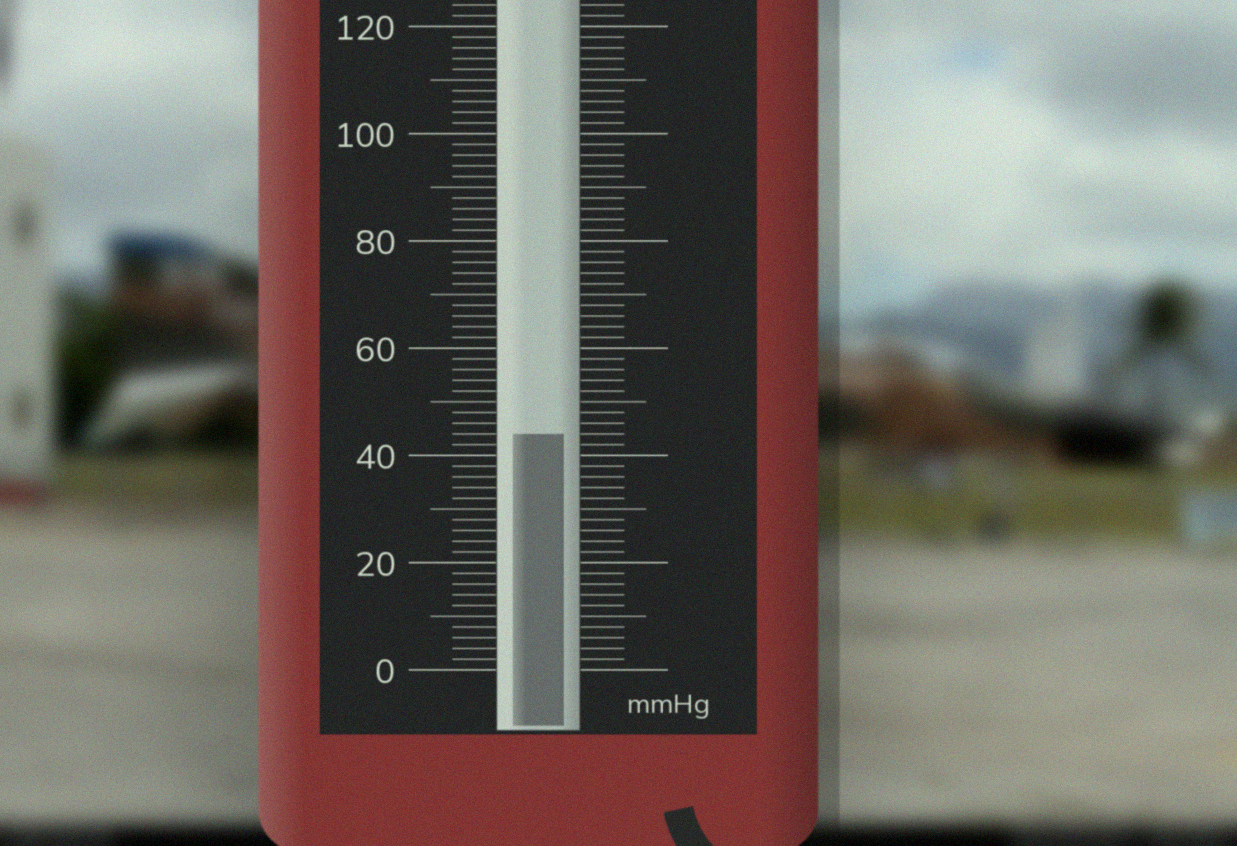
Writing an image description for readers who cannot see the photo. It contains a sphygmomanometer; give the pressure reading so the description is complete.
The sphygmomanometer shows 44 mmHg
